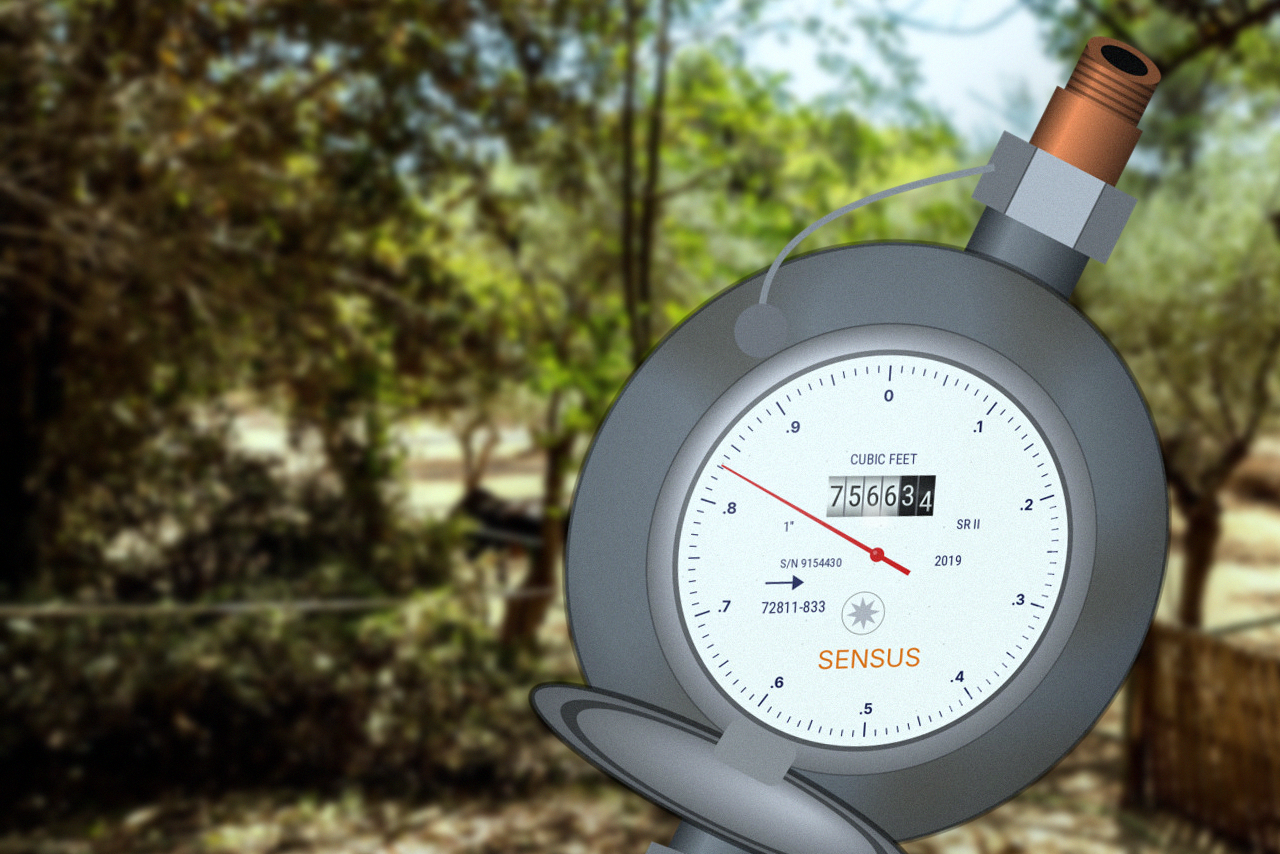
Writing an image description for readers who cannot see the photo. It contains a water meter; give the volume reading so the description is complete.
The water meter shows 756633.83 ft³
